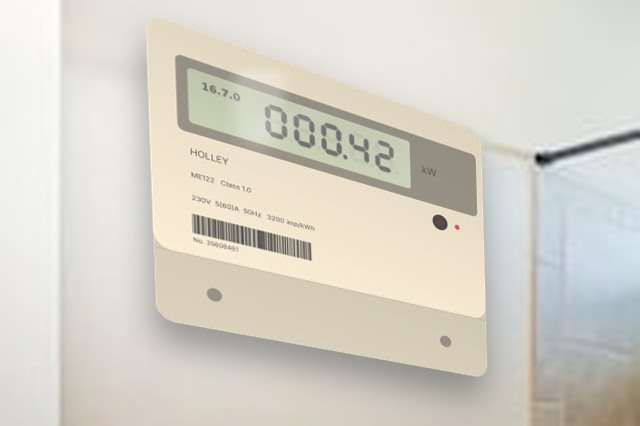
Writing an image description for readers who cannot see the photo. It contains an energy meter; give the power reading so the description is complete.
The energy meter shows 0.42 kW
